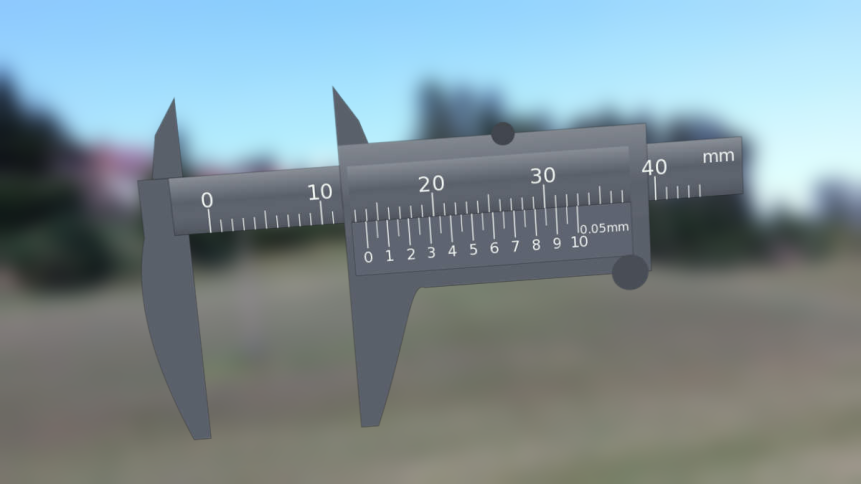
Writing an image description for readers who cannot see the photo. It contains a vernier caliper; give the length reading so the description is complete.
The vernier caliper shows 13.9 mm
